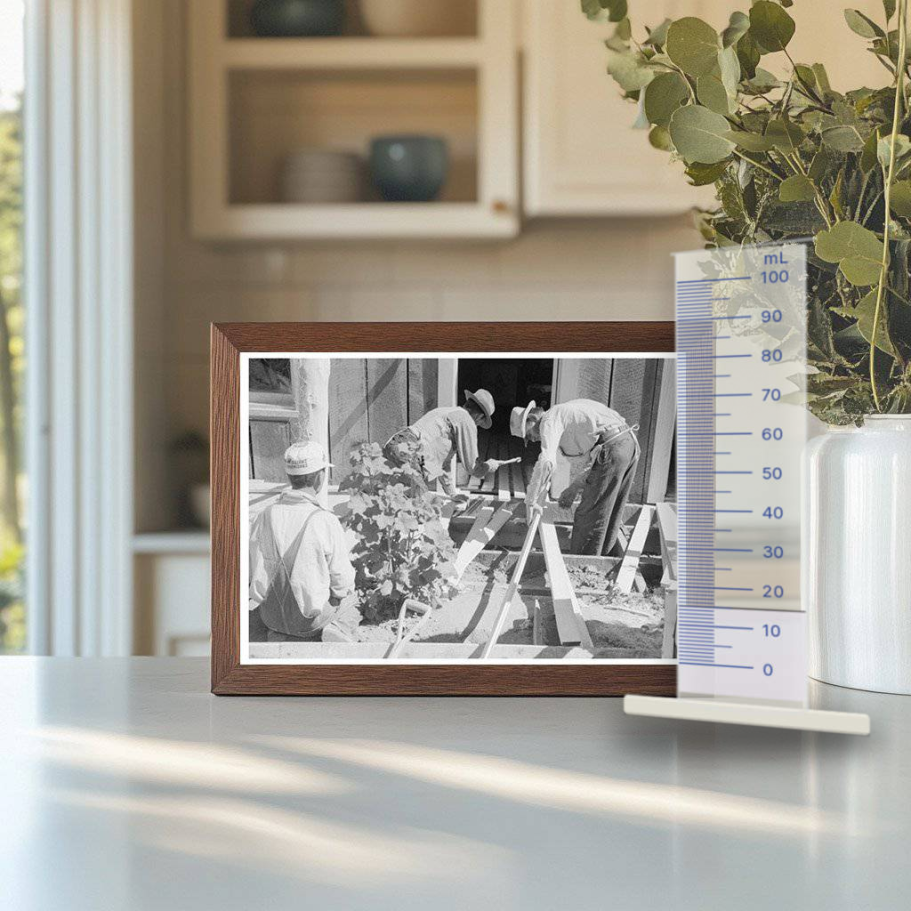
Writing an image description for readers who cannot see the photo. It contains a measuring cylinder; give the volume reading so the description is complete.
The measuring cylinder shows 15 mL
